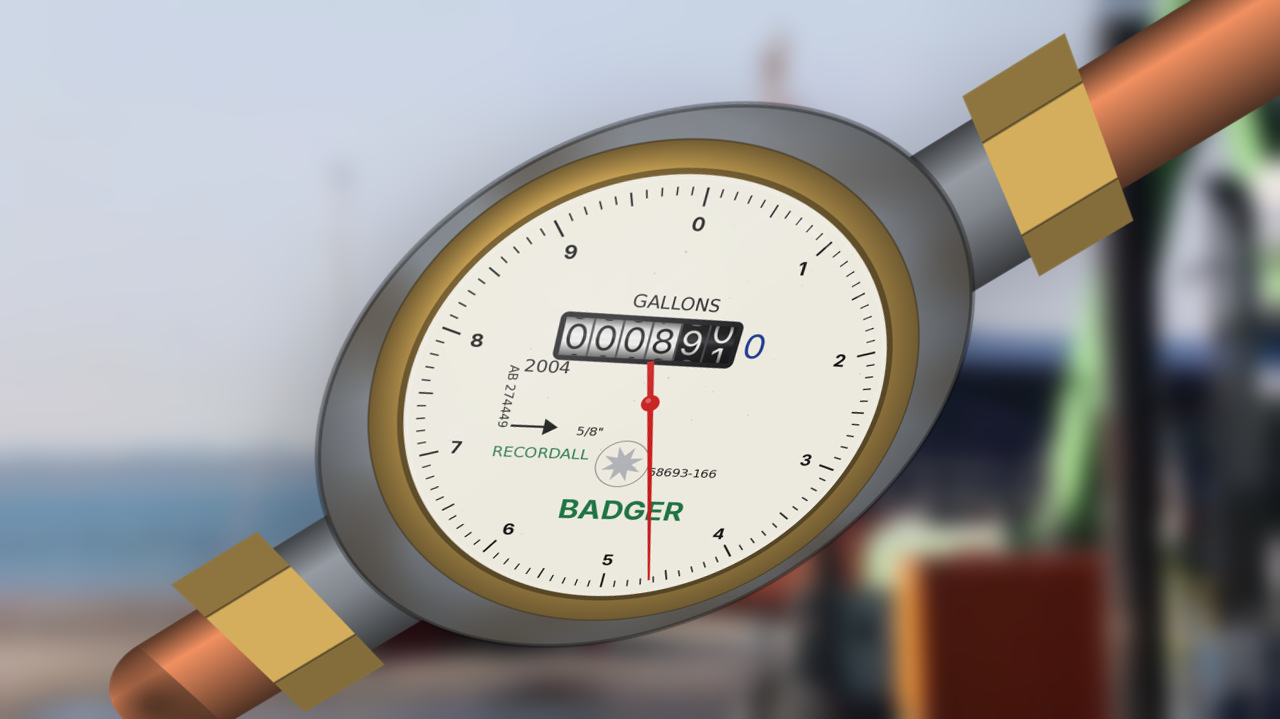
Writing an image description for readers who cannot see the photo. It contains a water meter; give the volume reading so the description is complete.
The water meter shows 8904.6 gal
